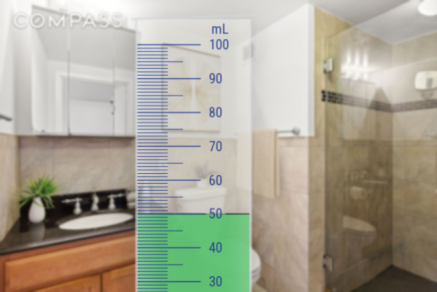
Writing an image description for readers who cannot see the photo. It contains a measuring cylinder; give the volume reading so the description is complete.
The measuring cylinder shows 50 mL
